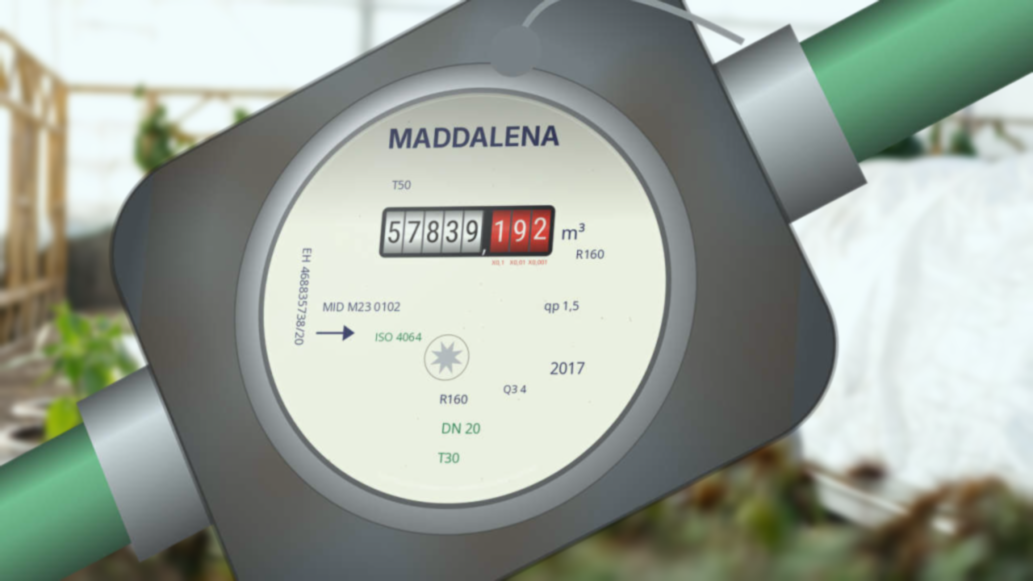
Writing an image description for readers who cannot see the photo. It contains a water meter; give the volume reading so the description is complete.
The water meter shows 57839.192 m³
